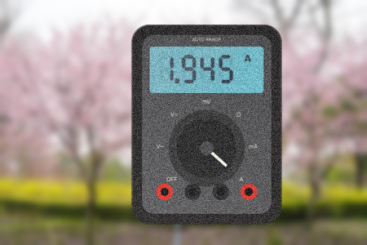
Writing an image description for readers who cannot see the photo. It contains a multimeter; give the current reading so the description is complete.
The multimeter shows 1.945 A
